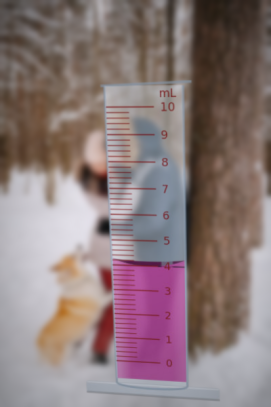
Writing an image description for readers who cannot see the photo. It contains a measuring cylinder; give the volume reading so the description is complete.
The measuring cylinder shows 4 mL
